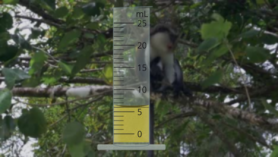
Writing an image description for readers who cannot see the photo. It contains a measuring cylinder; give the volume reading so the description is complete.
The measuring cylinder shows 6 mL
